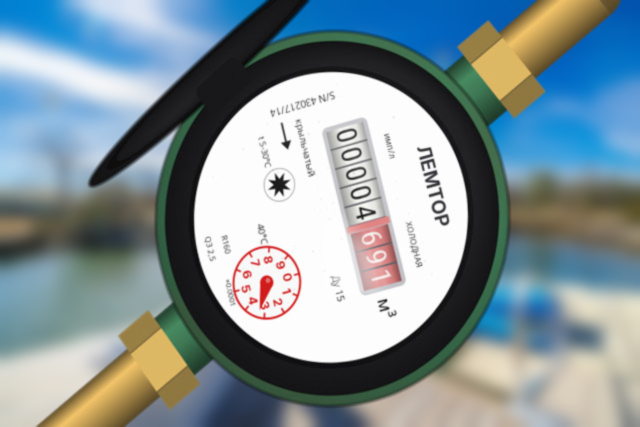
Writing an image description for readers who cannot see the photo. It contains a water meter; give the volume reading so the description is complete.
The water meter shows 4.6913 m³
